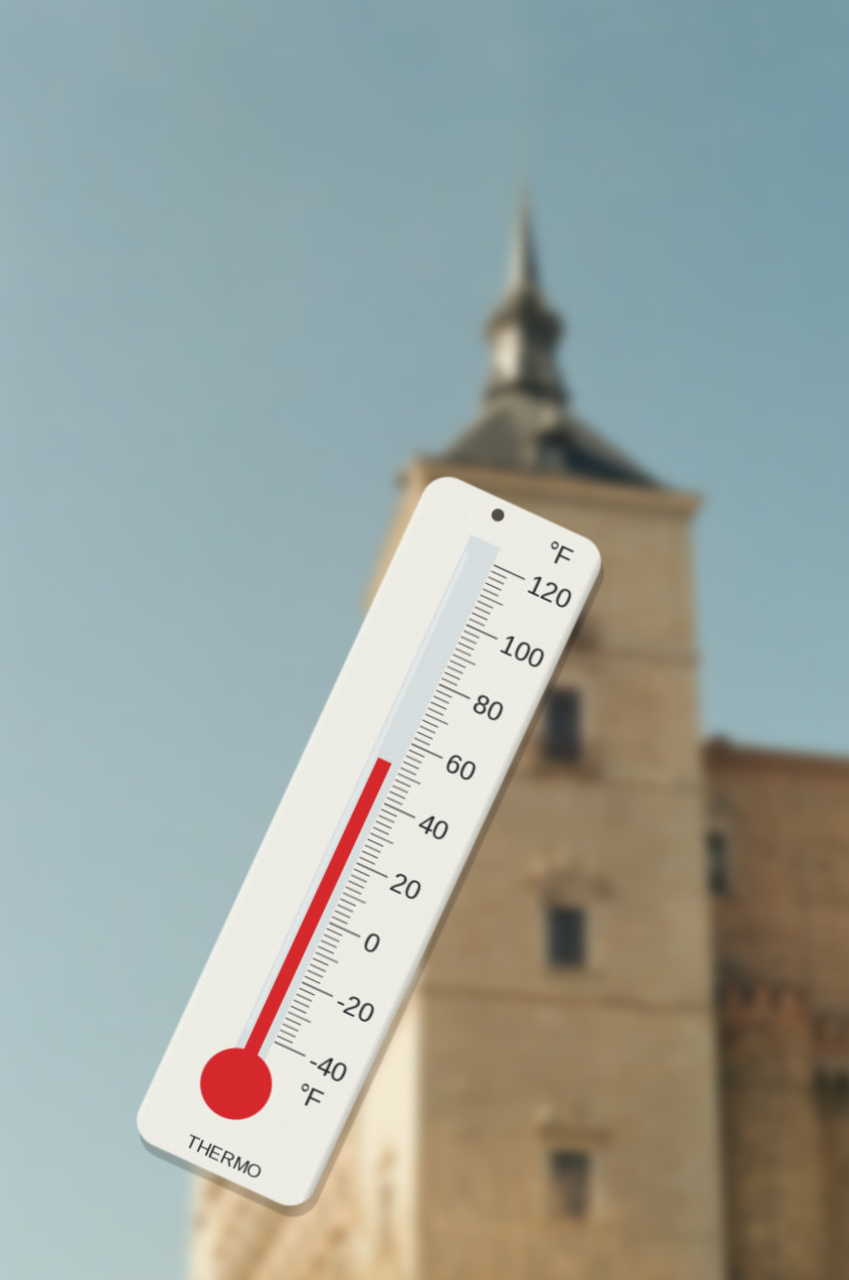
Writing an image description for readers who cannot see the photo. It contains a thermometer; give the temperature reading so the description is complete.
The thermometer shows 52 °F
